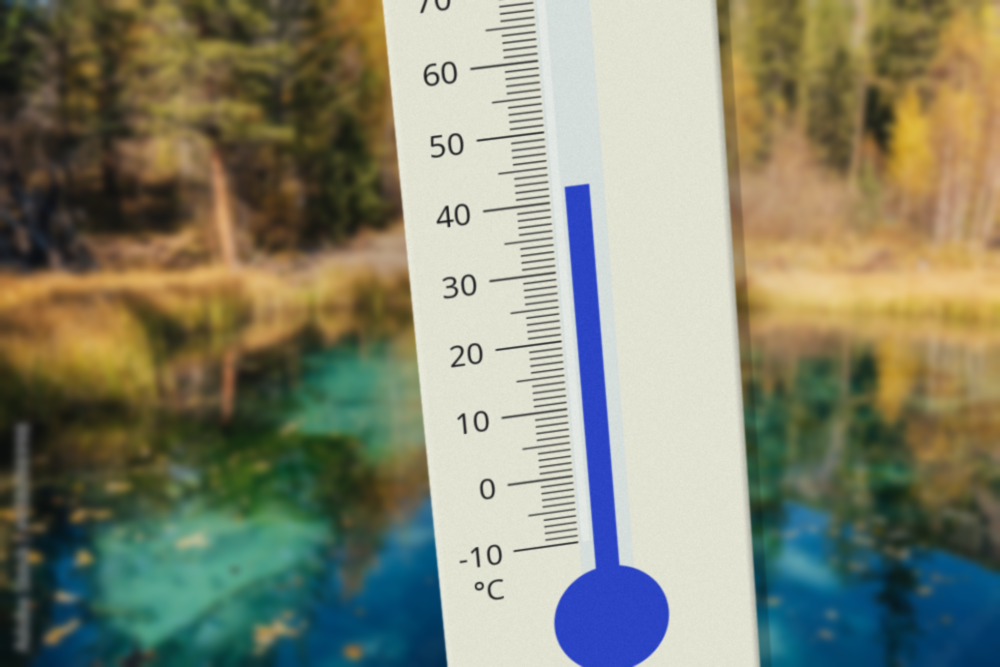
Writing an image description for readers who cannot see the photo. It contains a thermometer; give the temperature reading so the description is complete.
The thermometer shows 42 °C
